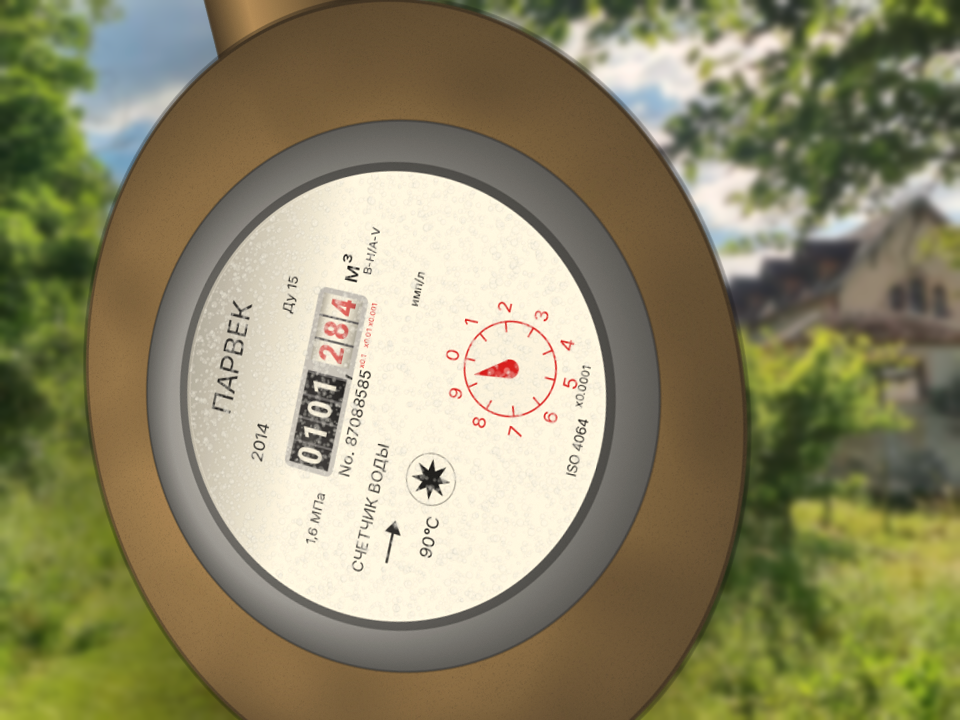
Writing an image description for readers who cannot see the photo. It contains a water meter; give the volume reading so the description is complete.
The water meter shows 101.2839 m³
